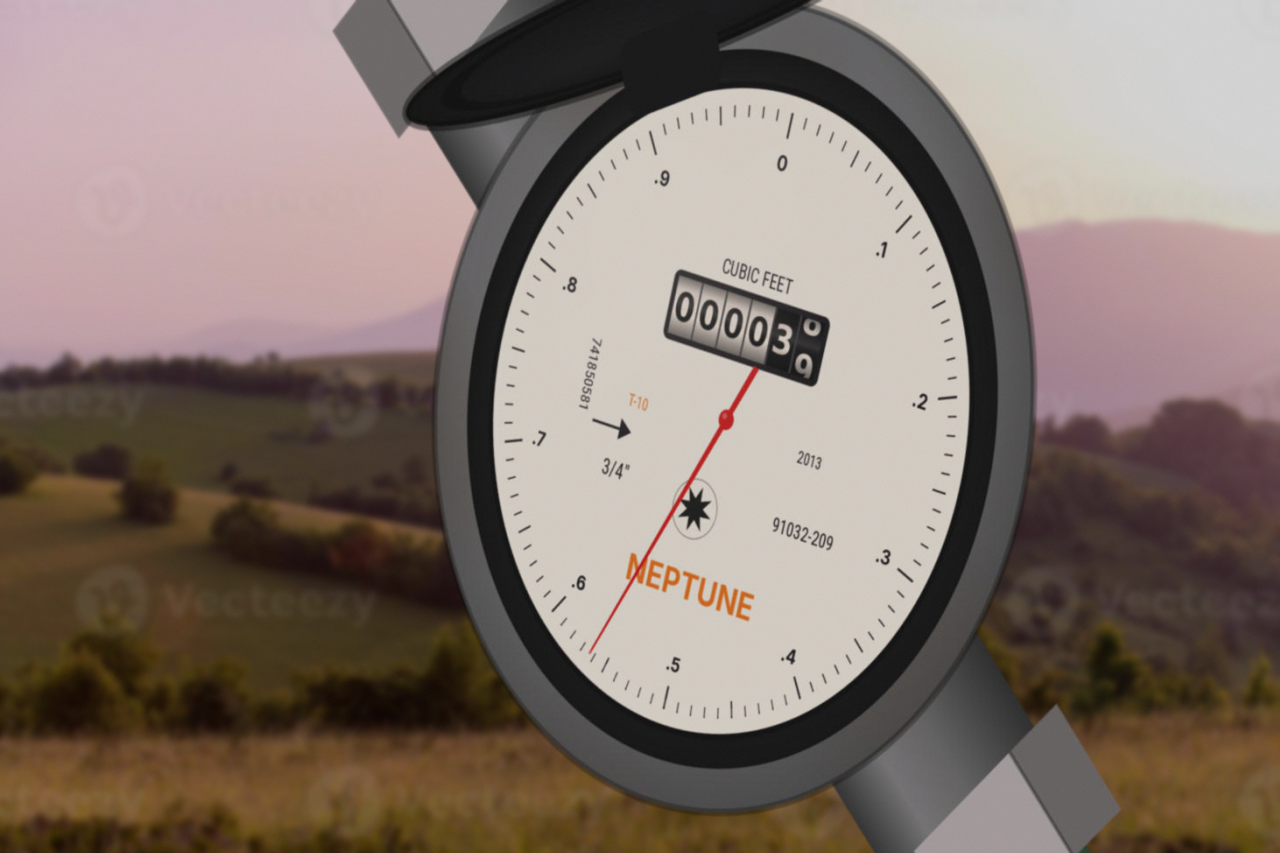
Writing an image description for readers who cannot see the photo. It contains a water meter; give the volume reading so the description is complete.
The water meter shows 38.56 ft³
